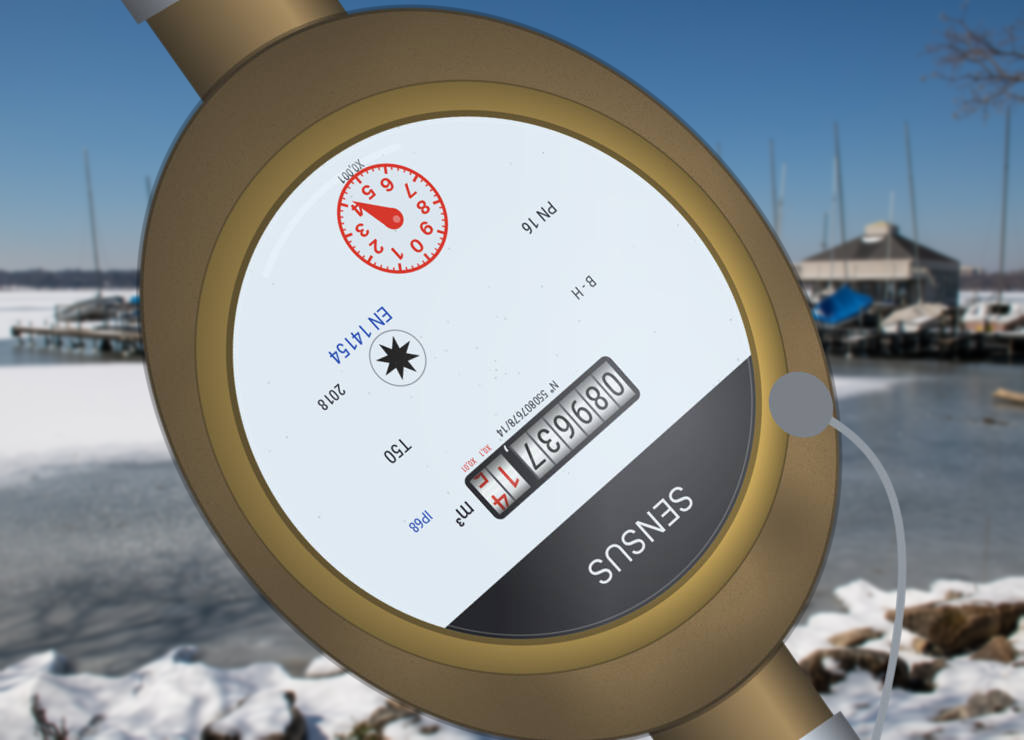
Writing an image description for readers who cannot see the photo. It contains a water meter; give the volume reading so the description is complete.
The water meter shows 89637.144 m³
